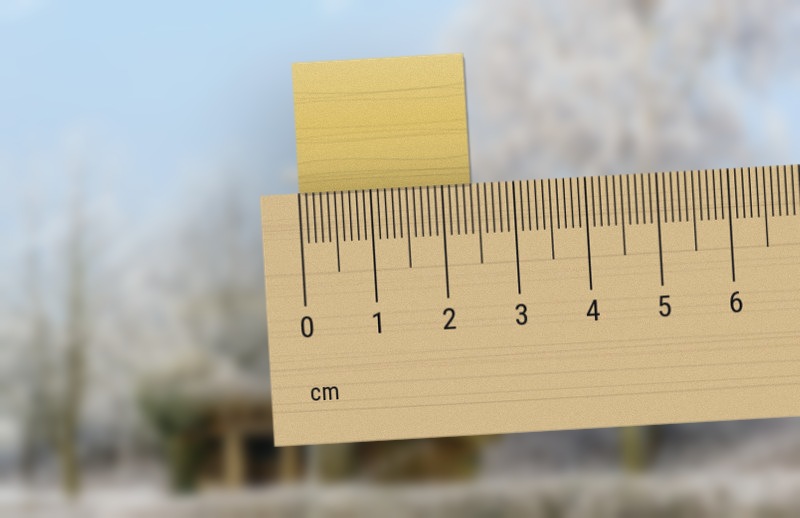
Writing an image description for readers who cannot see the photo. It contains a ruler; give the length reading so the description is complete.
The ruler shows 2.4 cm
